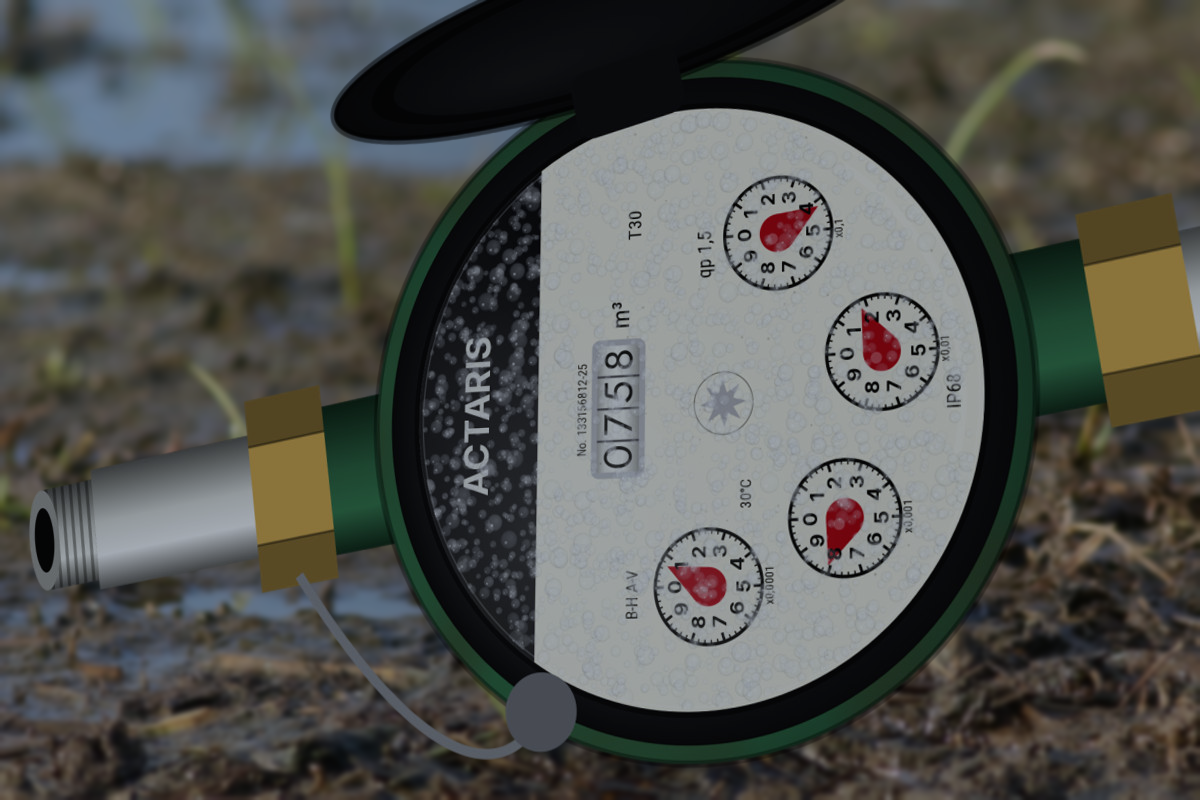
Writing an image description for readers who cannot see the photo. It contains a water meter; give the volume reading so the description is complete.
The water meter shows 758.4180 m³
